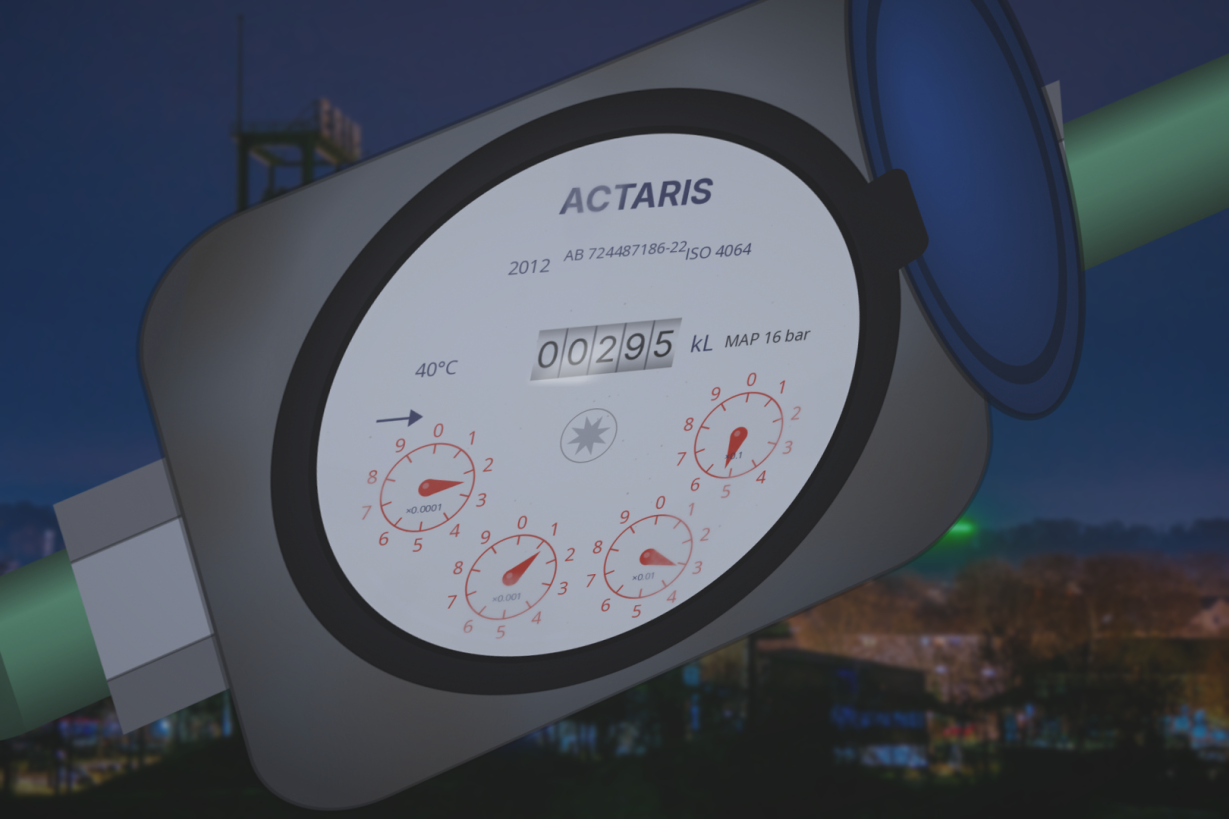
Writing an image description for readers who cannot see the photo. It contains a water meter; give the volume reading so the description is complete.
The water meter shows 295.5312 kL
